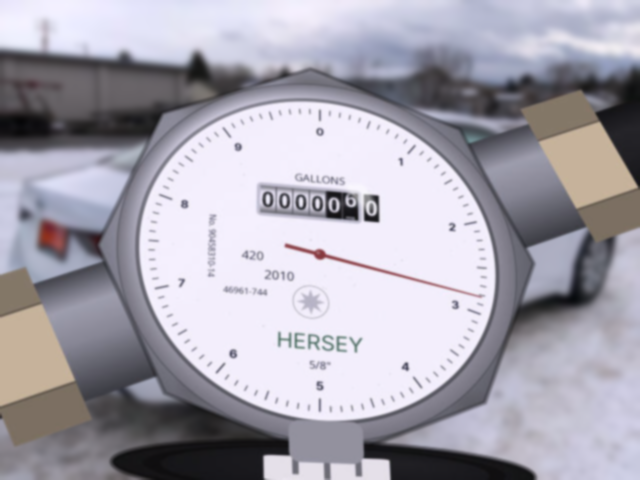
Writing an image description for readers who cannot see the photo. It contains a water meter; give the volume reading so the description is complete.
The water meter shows 62.8 gal
